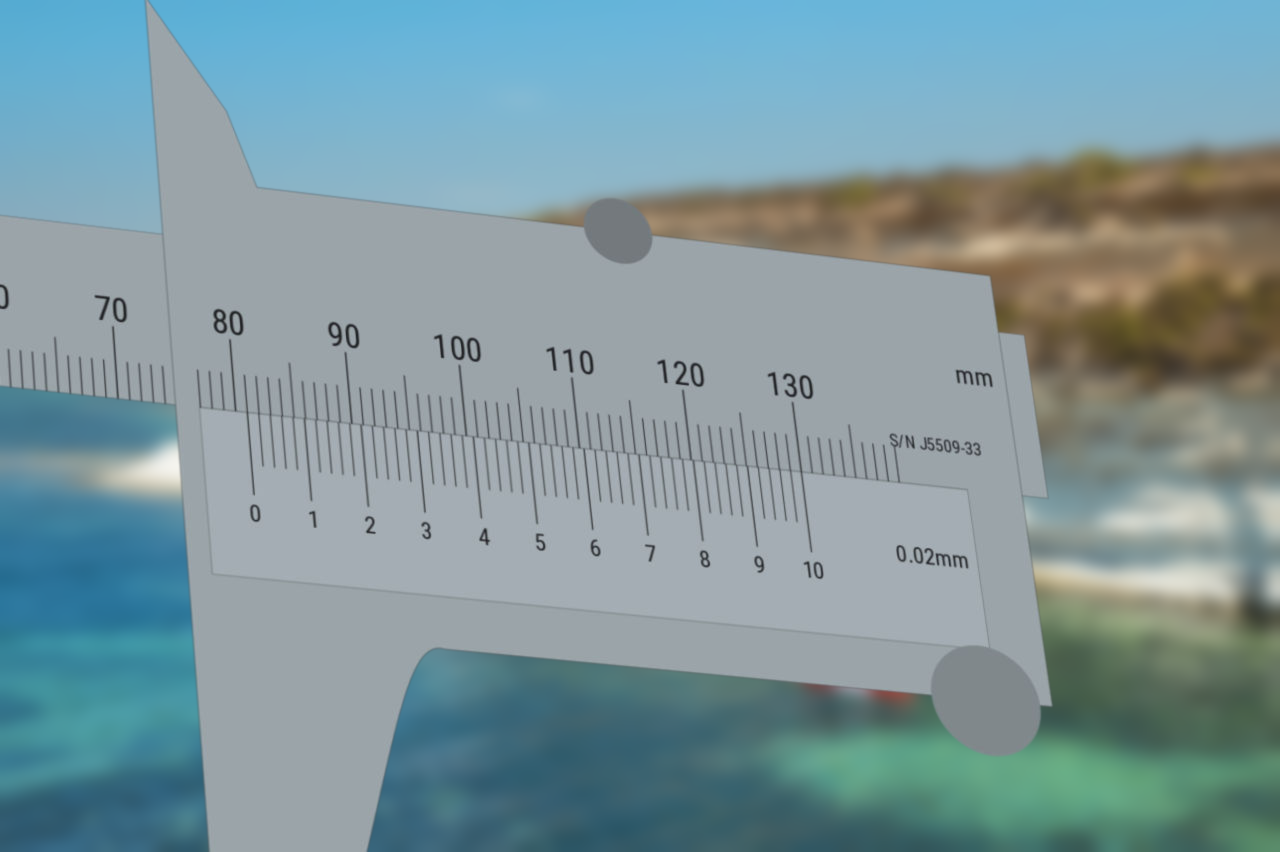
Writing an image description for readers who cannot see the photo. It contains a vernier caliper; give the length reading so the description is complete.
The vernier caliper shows 81.0 mm
